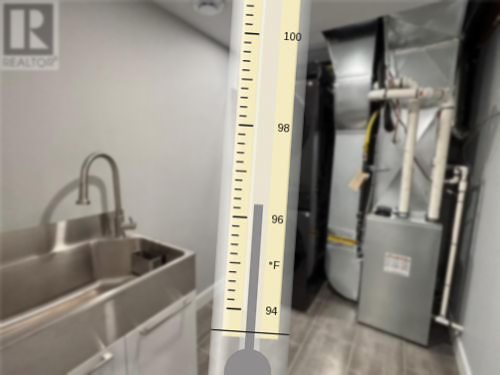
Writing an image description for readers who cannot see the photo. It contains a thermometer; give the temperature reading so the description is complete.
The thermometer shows 96.3 °F
